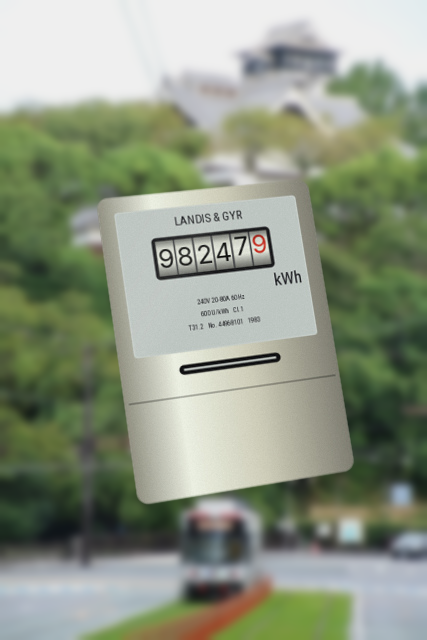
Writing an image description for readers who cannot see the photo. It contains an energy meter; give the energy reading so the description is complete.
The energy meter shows 98247.9 kWh
